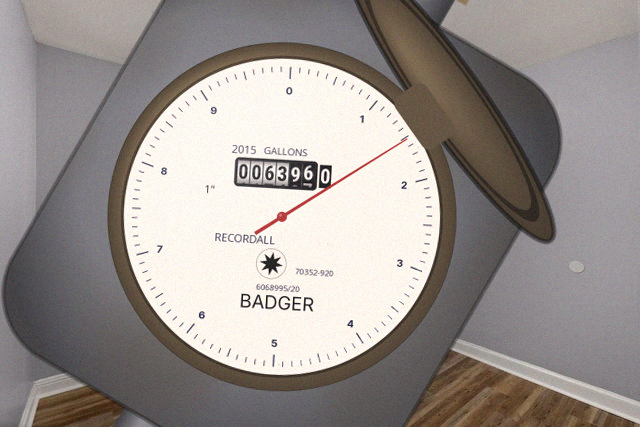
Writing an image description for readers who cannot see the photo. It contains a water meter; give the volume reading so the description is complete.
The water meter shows 63961.5 gal
